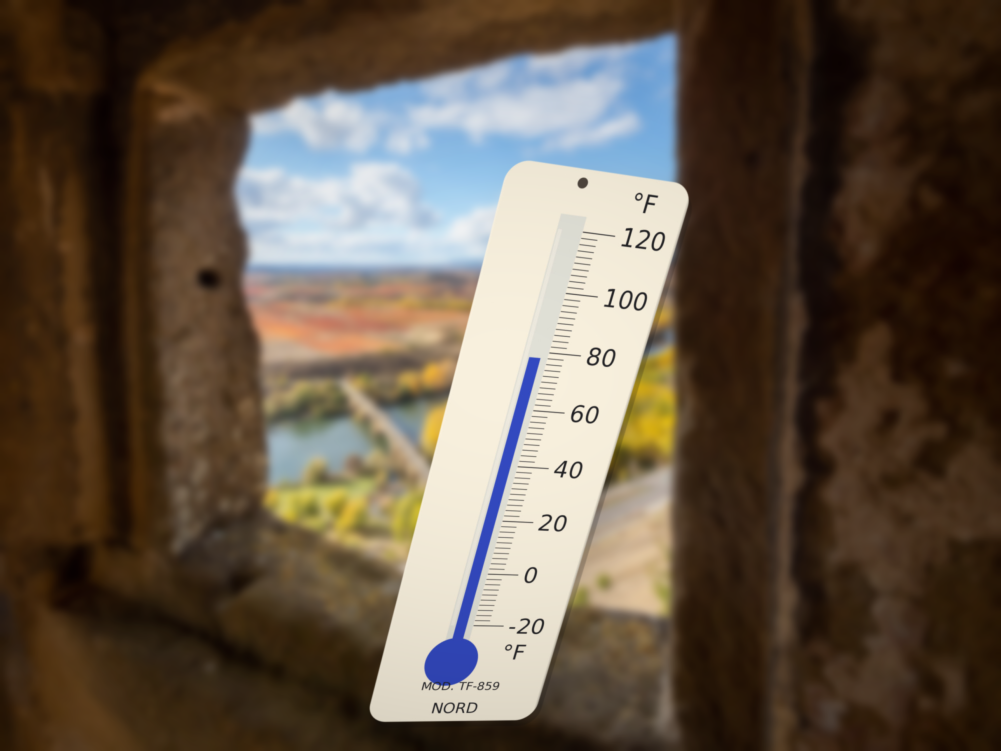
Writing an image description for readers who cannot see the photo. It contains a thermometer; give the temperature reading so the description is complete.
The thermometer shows 78 °F
